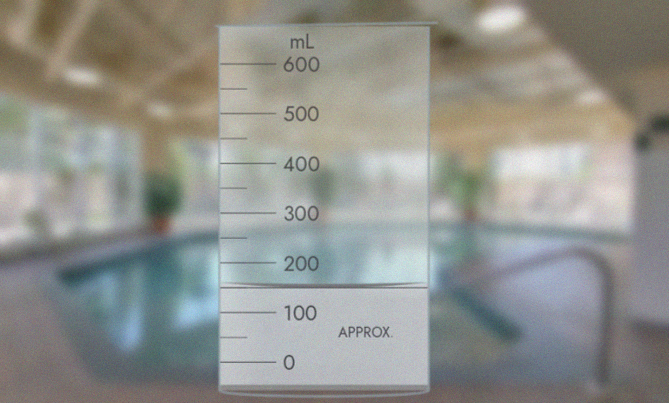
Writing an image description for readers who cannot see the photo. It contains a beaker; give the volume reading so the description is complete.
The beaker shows 150 mL
